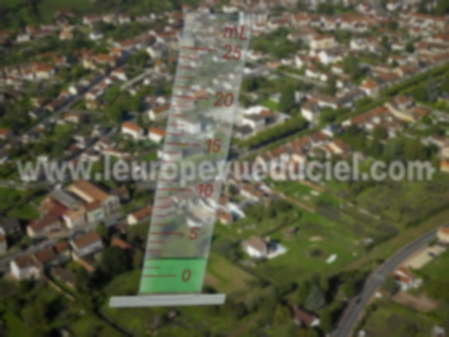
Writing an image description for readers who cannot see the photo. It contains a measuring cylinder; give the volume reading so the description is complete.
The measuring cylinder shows 2 mL
